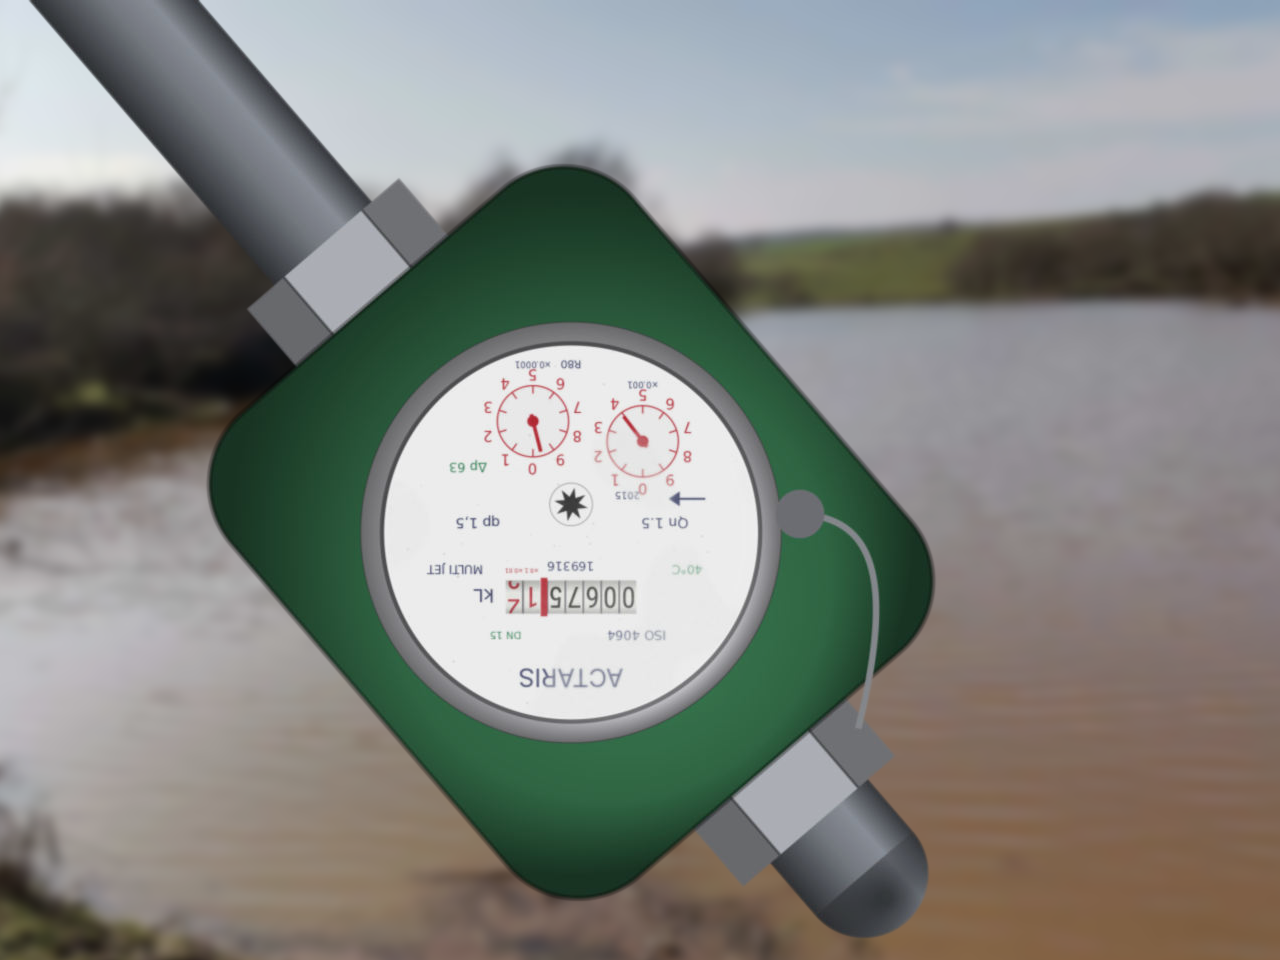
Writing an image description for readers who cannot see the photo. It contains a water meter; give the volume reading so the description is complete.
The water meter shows 675.1239 kL
